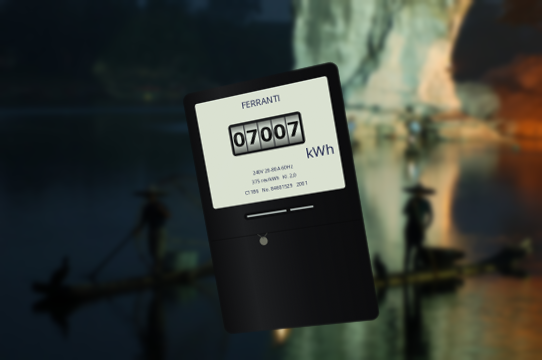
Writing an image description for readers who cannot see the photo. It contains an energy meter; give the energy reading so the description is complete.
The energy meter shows 7007 kWh
